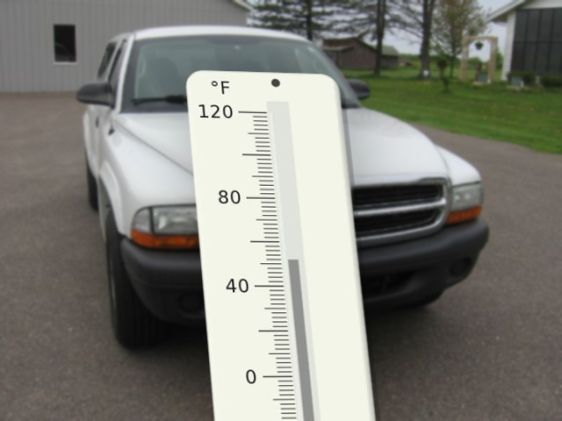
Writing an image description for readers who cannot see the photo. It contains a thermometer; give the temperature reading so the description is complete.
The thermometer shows 52 °F
